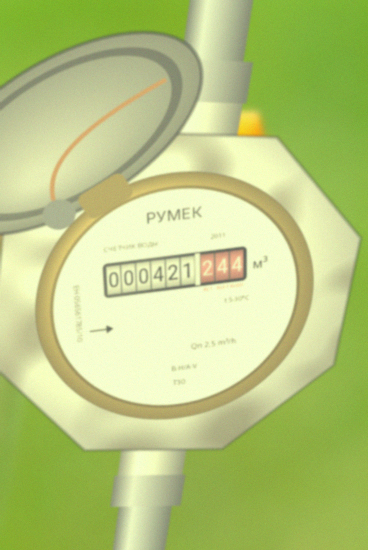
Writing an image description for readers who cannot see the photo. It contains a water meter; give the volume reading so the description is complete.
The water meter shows 421.244 m³
